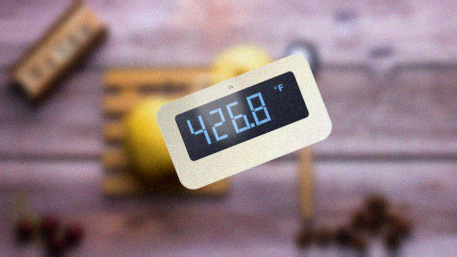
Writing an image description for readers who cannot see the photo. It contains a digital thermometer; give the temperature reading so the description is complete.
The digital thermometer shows 426.8 °F
